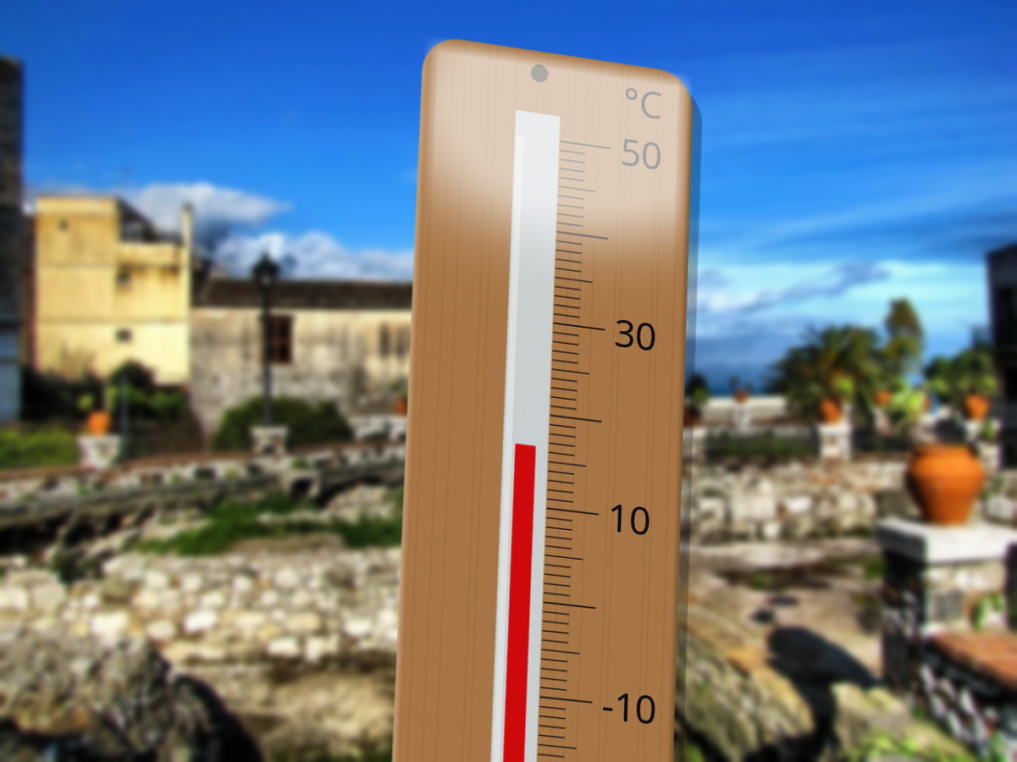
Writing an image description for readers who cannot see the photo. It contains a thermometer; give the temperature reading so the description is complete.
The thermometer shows 16.5 °C
